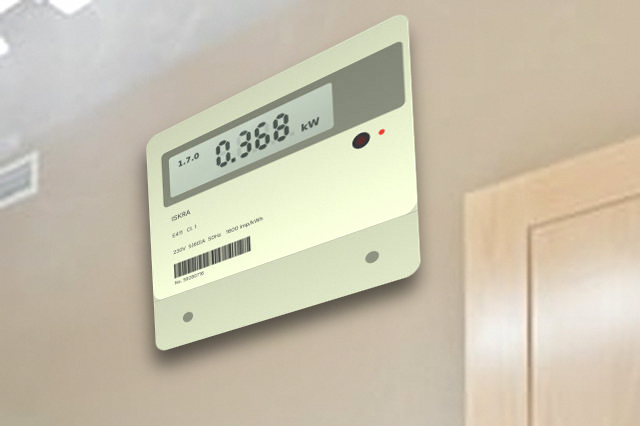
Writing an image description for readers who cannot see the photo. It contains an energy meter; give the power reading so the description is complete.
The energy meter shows 0.368 kW
